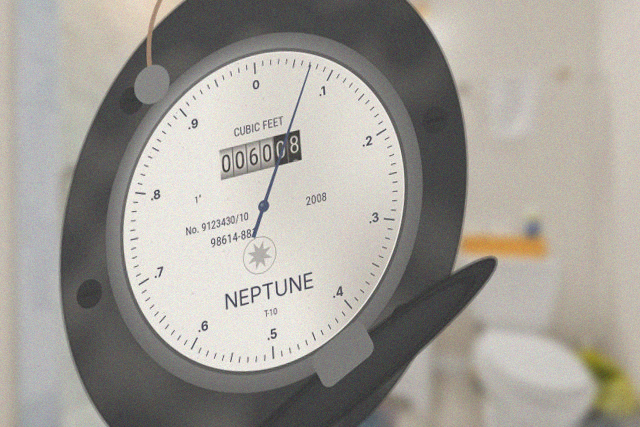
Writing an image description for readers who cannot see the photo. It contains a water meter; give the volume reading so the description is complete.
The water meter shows 6008.07 ft³
